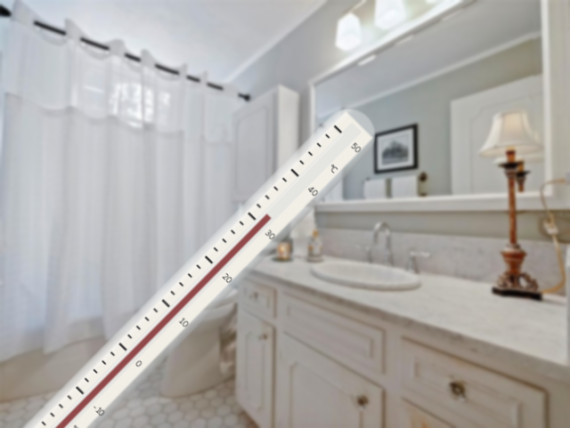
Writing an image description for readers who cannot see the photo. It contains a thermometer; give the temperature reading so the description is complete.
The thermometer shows 32 °C
